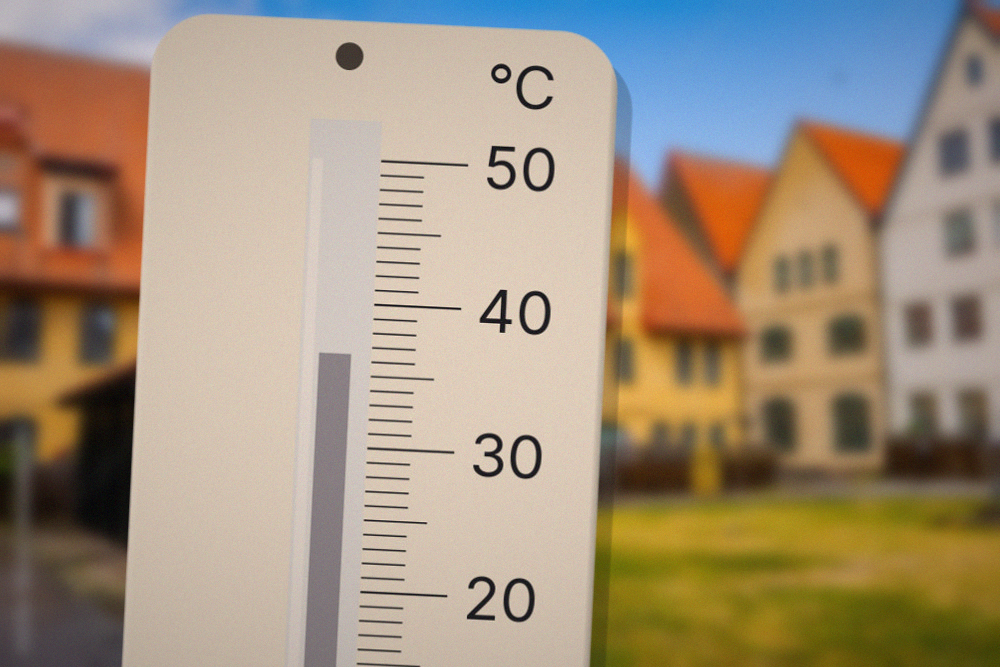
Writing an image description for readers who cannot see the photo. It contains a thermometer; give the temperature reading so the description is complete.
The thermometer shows 36.5 °C
